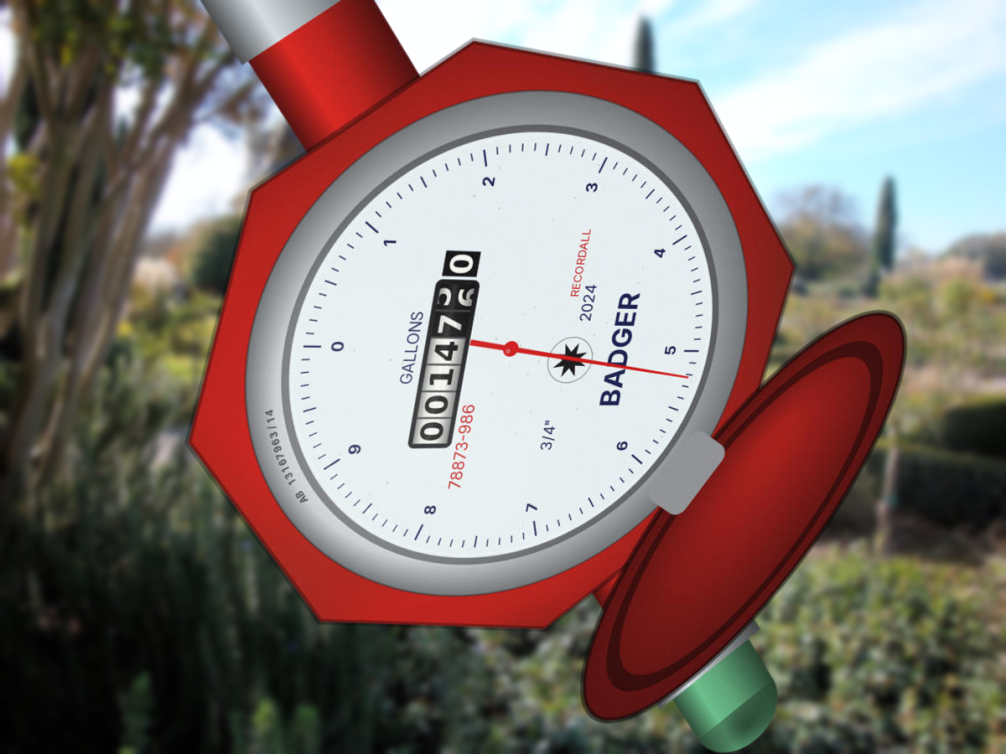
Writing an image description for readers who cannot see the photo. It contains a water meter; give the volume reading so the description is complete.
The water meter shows 14755.2 gal
